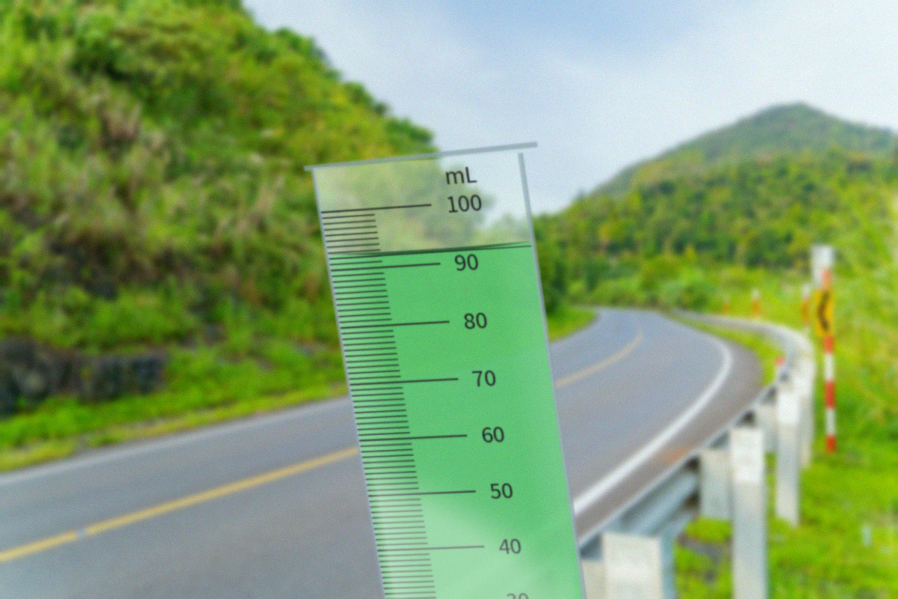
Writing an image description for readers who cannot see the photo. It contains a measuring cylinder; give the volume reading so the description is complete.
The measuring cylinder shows 92 mL
